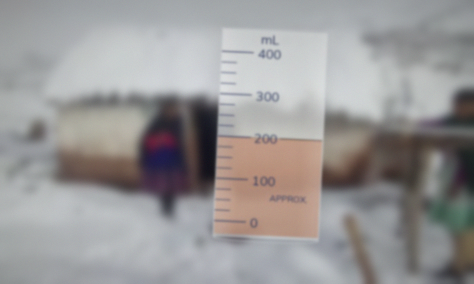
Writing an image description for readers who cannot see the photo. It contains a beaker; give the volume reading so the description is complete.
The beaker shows 200 mL
